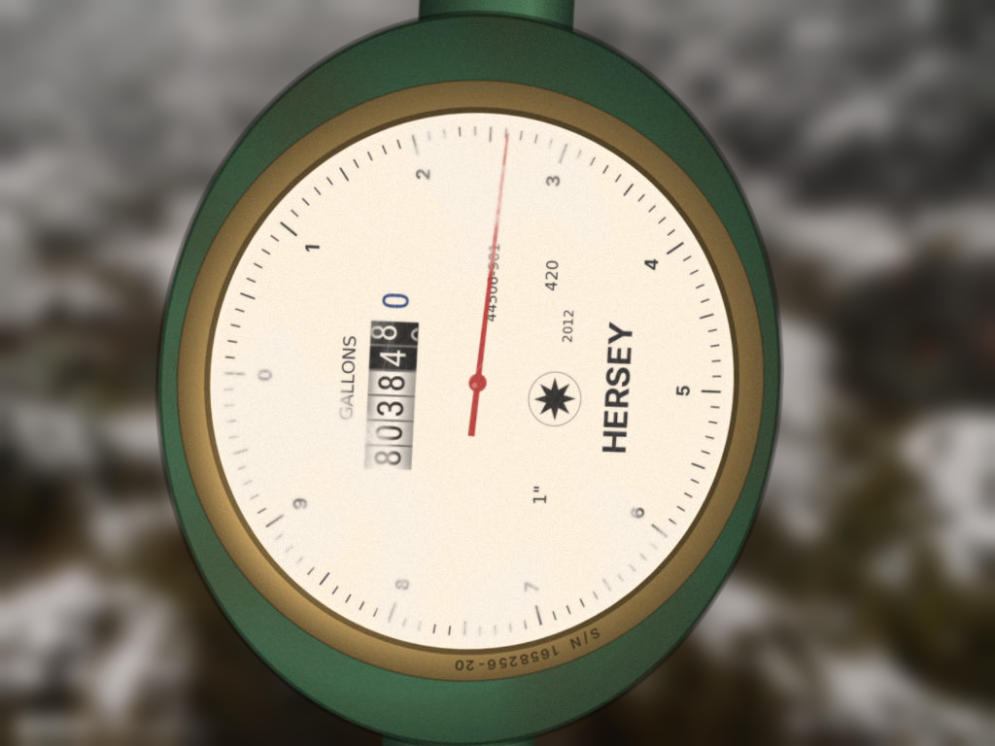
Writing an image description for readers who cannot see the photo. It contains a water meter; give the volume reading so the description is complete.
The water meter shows 8038482.6 gal
